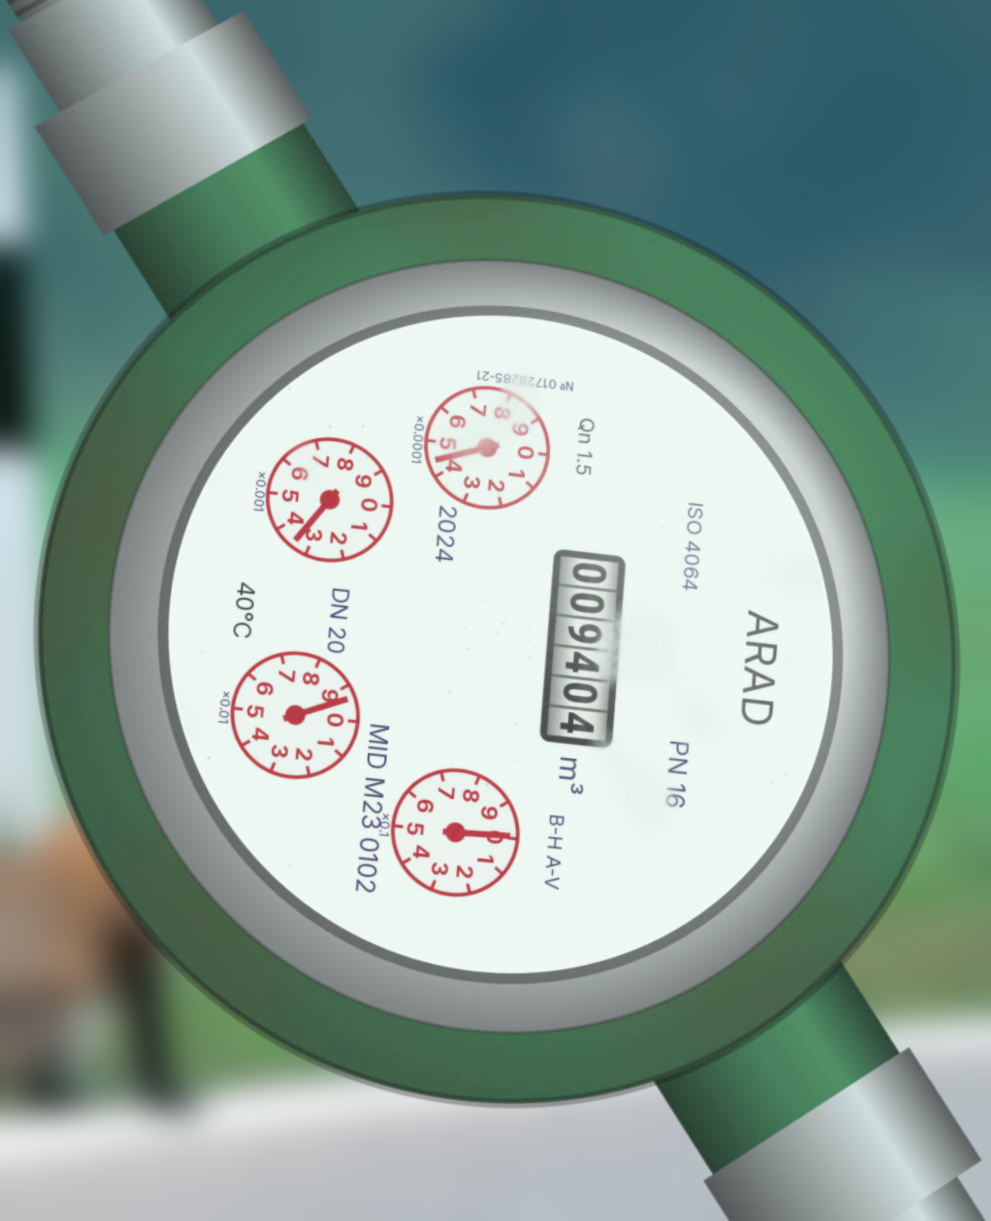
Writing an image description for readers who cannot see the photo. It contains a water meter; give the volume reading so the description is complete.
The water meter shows 9403.9934 m³
